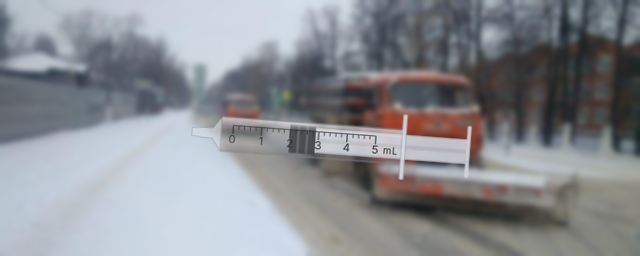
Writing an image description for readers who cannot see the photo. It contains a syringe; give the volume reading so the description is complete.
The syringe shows 2 mL
